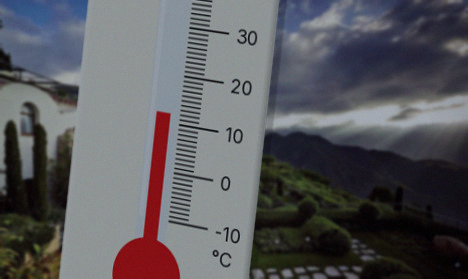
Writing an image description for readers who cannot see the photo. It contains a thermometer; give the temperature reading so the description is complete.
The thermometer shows 12 °C
